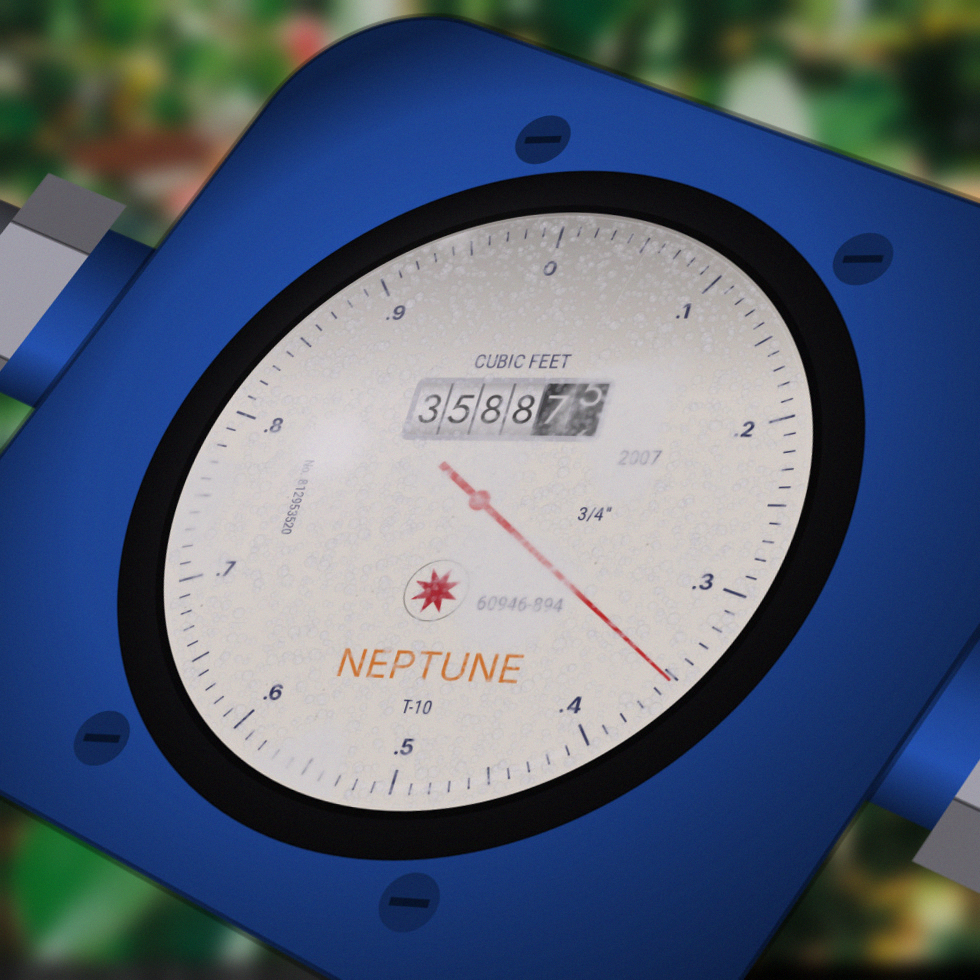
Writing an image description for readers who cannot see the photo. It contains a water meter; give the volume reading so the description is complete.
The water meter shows 358875.35 ft³
